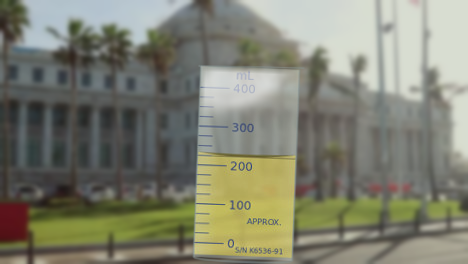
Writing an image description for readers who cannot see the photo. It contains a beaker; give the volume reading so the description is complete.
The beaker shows 225 mL
